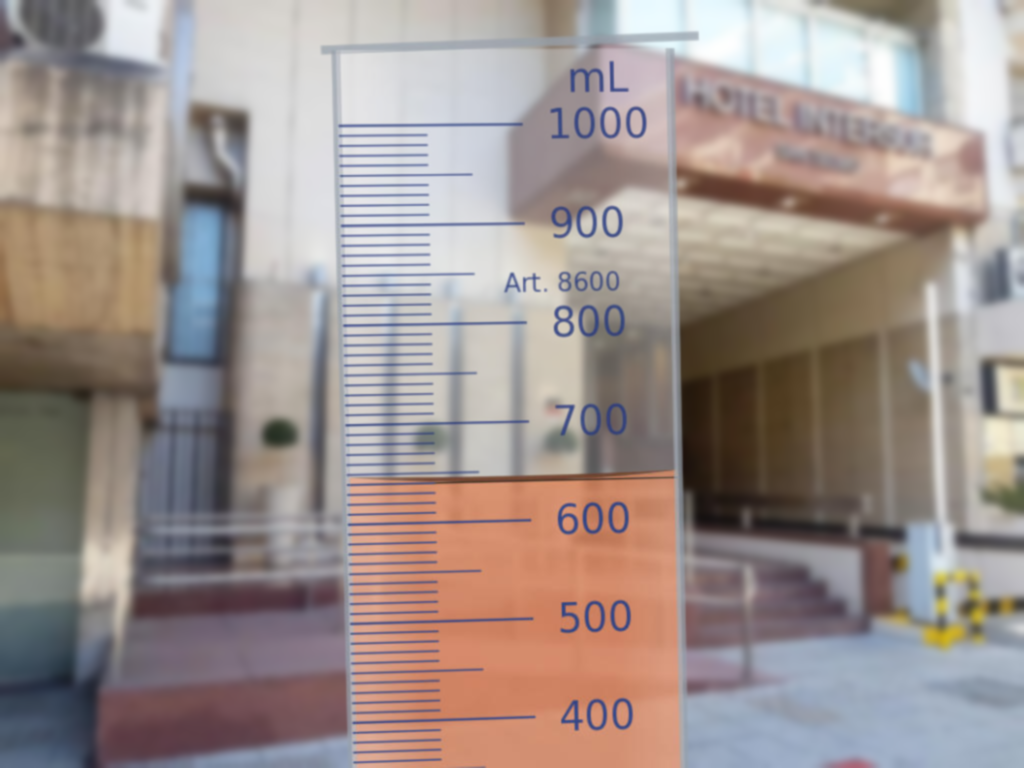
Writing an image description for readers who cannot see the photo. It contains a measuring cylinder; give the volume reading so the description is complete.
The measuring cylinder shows 640 mL
